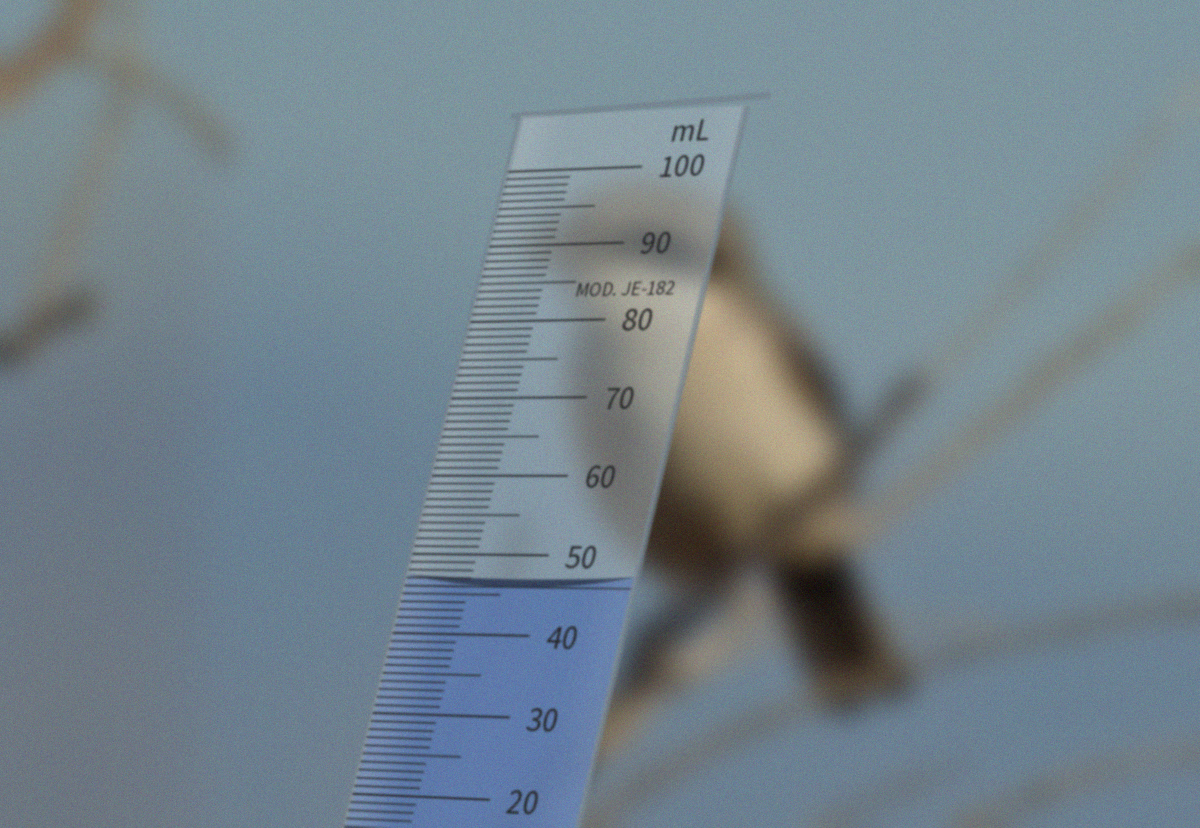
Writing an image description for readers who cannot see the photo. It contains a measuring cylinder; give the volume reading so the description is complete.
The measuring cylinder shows 46 mL
